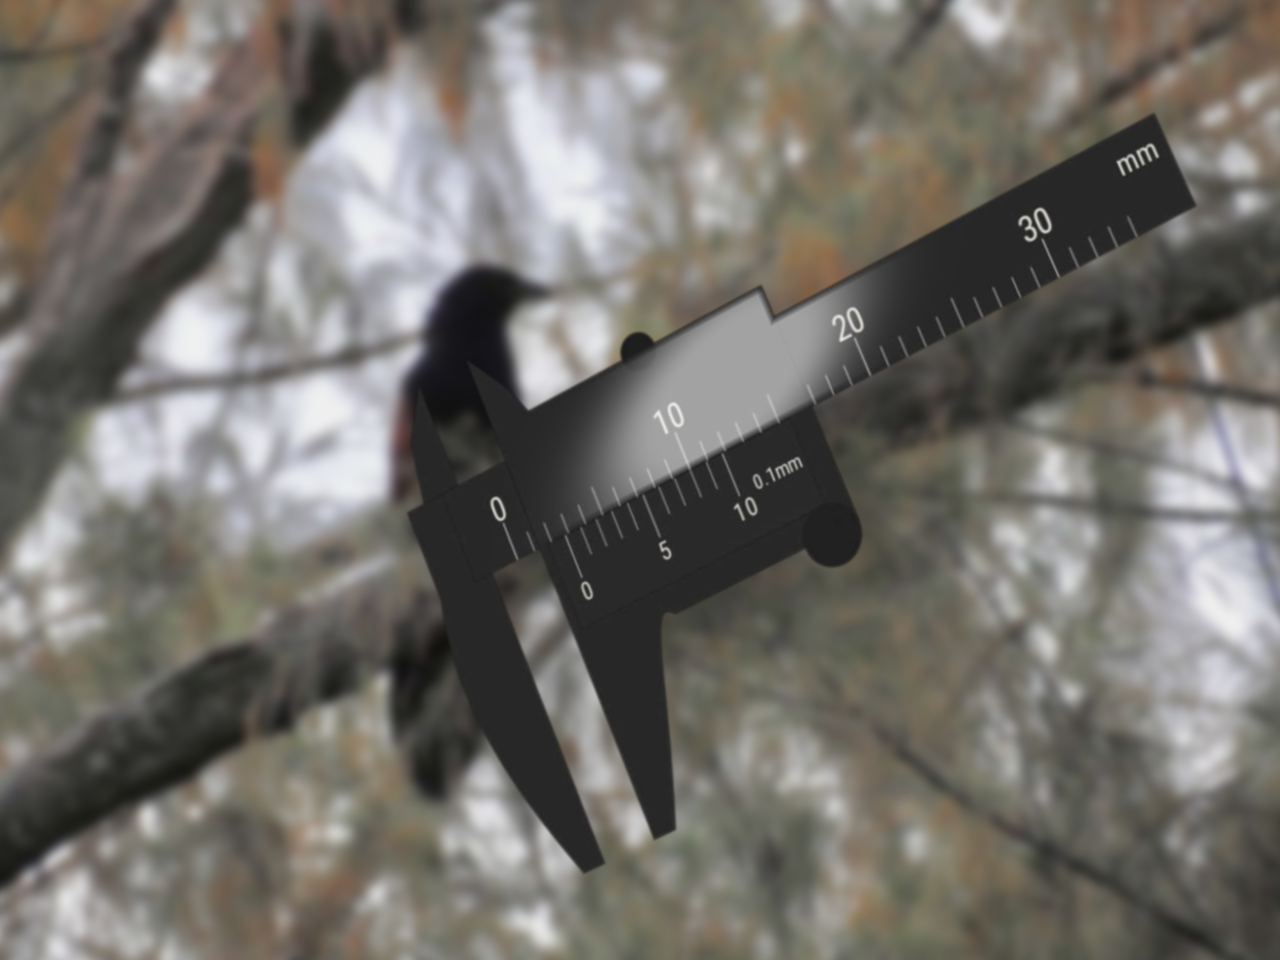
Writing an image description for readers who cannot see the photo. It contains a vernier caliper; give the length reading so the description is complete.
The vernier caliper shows 2.8 mm
